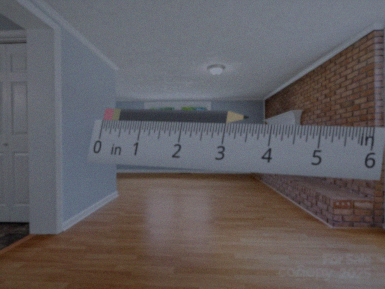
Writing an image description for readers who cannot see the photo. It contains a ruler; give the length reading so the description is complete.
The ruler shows 3.5 in
